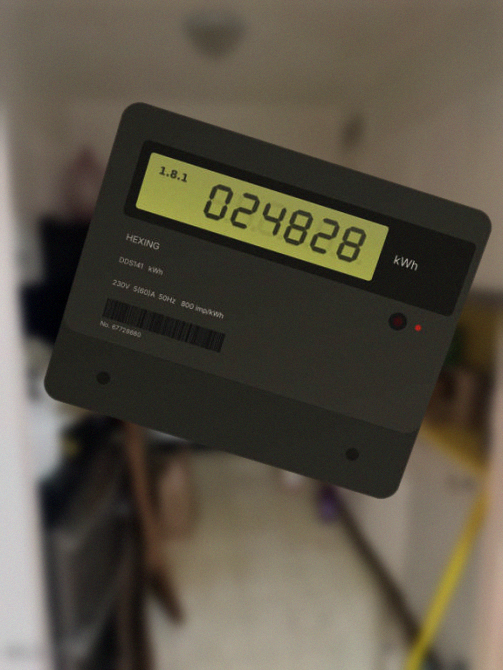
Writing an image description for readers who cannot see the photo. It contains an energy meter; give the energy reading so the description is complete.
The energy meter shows 24828 kWh
